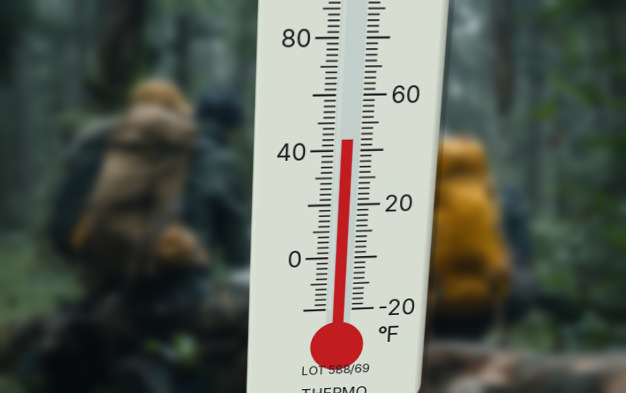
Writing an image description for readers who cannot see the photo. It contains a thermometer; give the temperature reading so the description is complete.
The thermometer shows 44 °F
